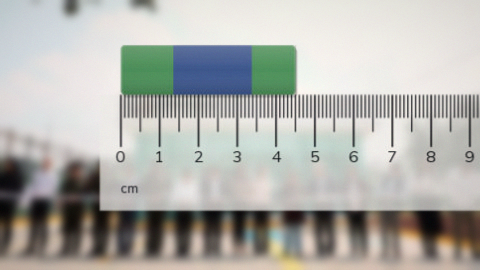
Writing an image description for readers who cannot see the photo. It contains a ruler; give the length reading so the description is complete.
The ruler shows 4.5 cm
